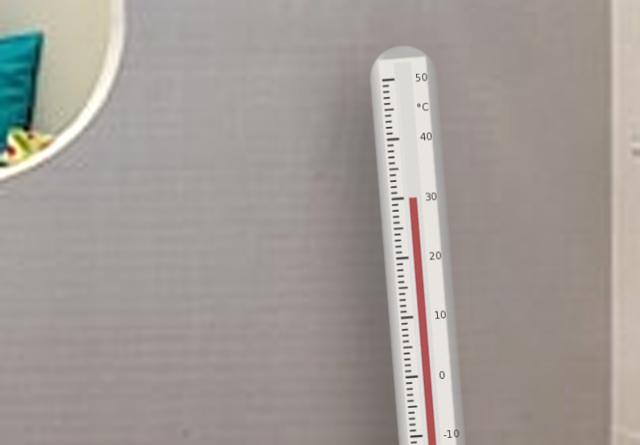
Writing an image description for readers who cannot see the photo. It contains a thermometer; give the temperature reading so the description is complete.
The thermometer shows 30 °C
